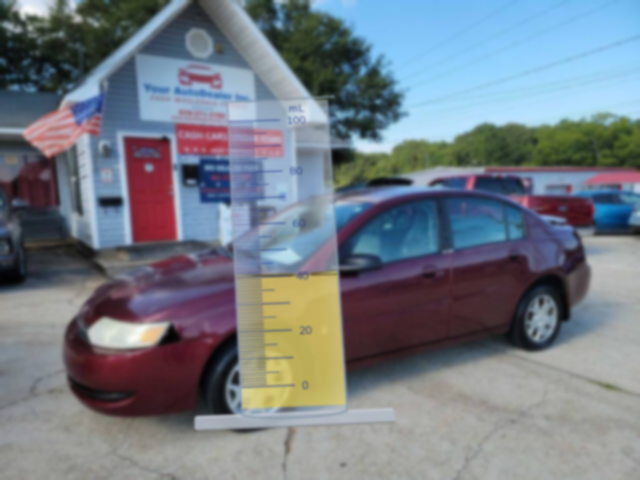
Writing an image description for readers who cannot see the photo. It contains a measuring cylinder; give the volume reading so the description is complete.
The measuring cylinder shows 40 mL
